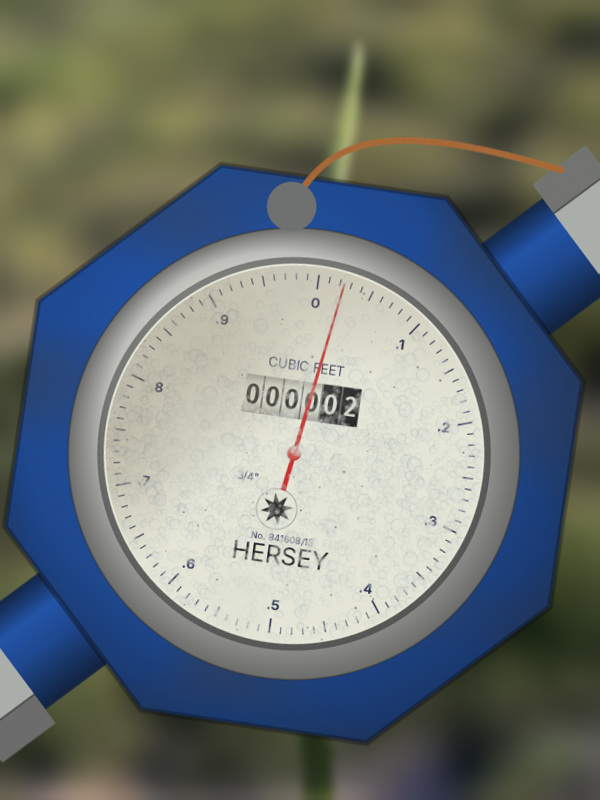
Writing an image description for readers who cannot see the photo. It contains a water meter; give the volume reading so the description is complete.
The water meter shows 2.02 ft³
